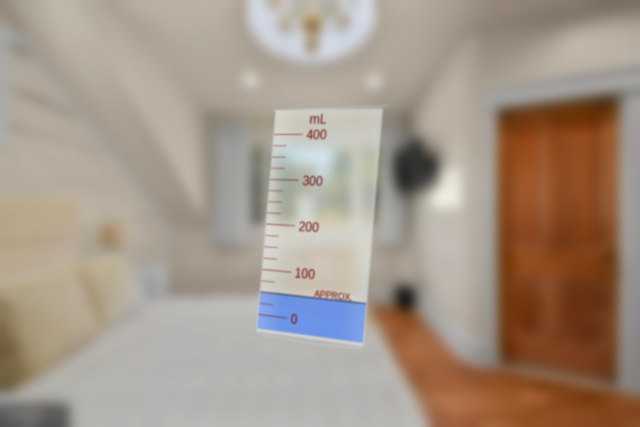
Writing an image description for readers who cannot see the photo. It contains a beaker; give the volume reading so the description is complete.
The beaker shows 50 mL
